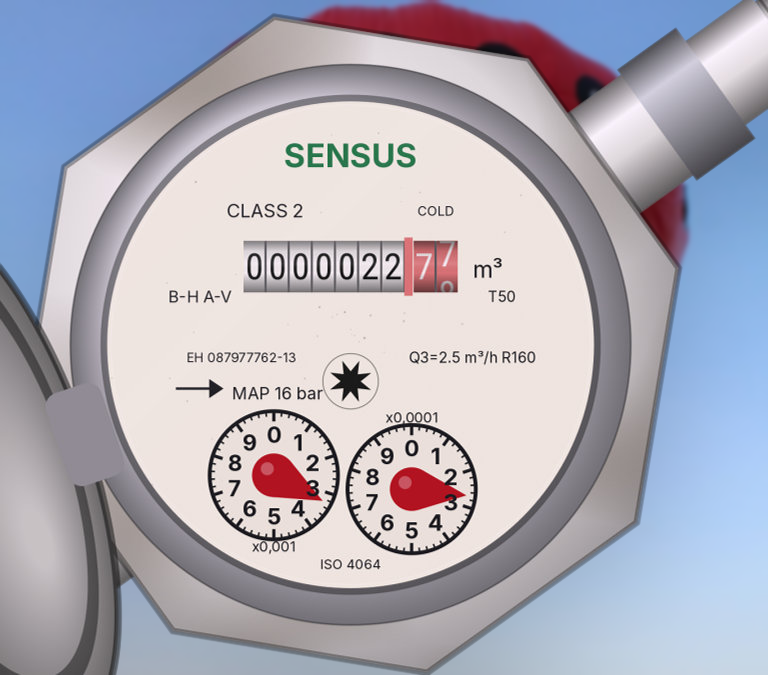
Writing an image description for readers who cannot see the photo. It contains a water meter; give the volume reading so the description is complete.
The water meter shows 22.7732 m³
